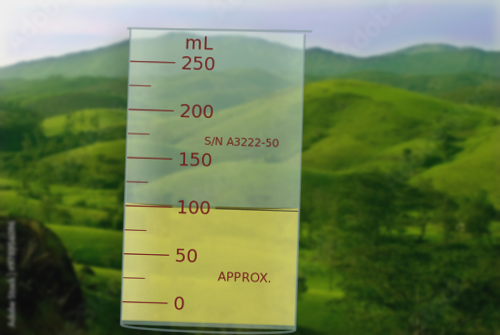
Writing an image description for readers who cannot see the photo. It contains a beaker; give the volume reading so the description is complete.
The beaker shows 100 mL
